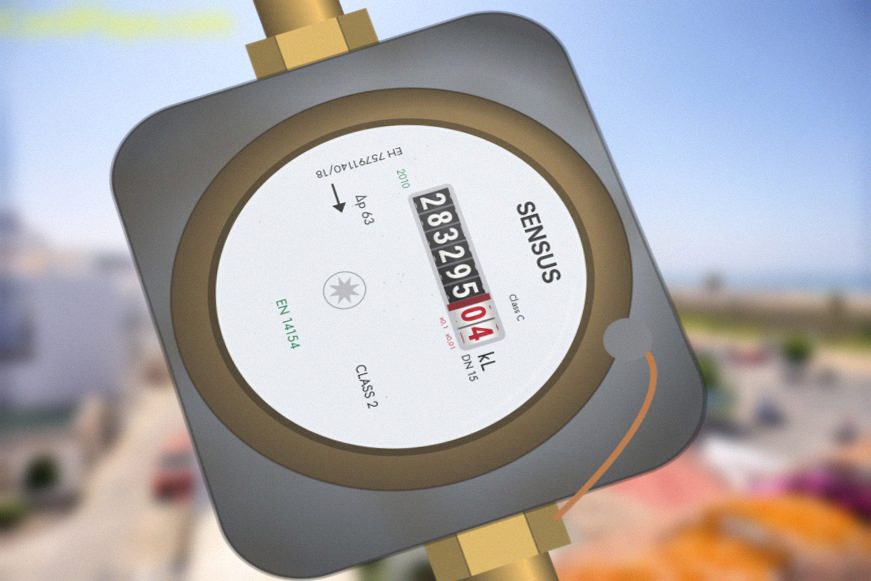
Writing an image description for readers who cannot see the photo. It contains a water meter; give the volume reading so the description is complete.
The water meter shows 283295.04 kL
